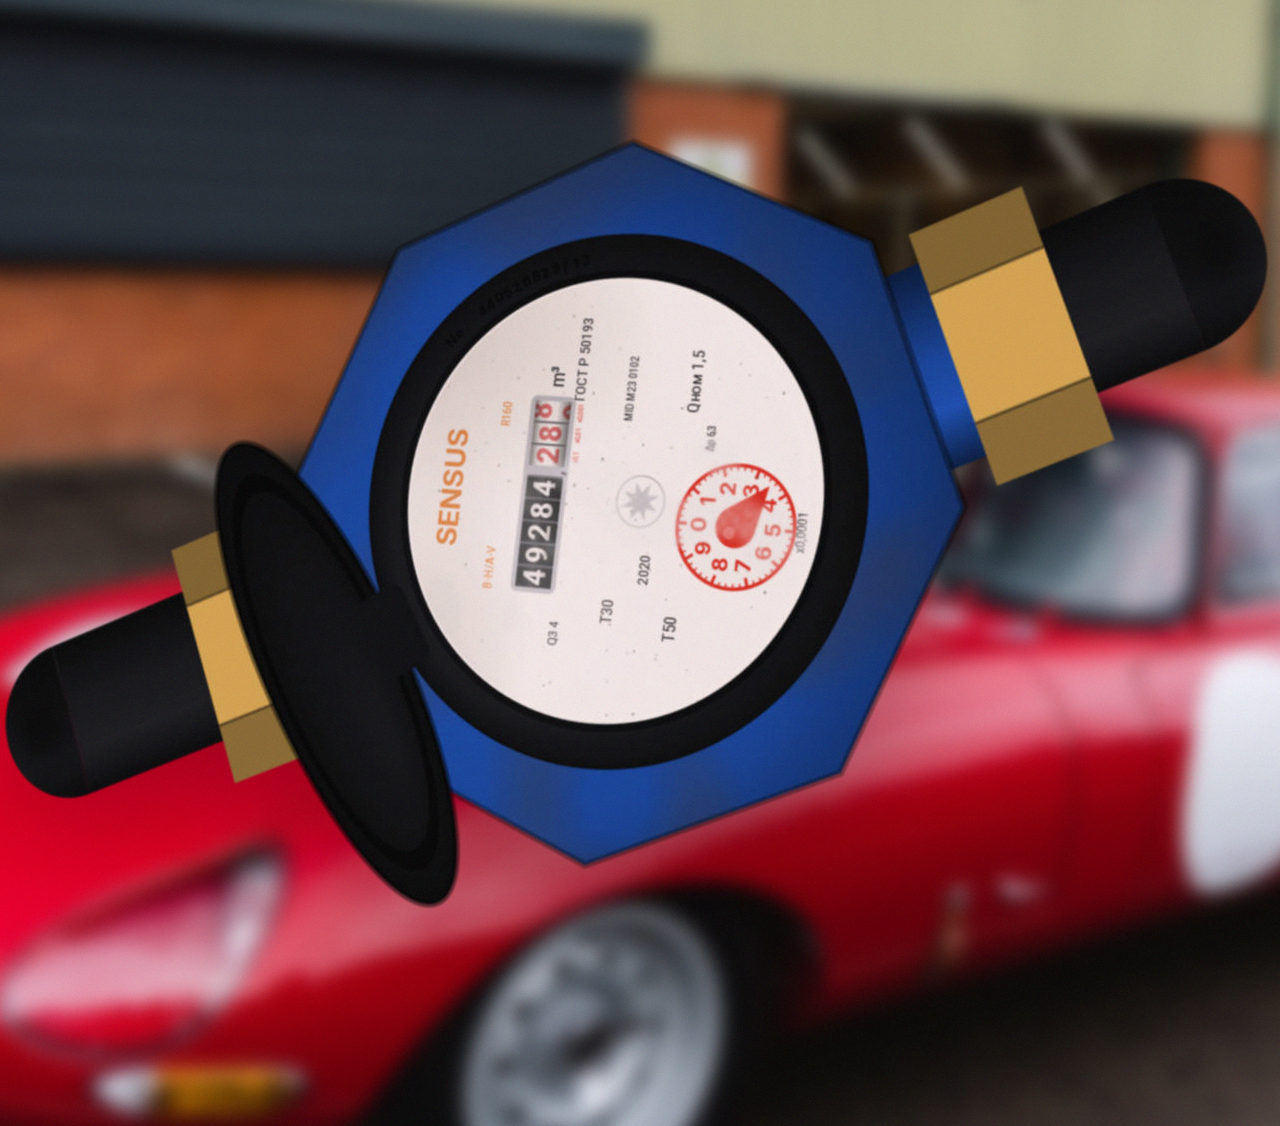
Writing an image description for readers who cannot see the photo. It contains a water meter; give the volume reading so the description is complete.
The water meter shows 49284.2883 m³
